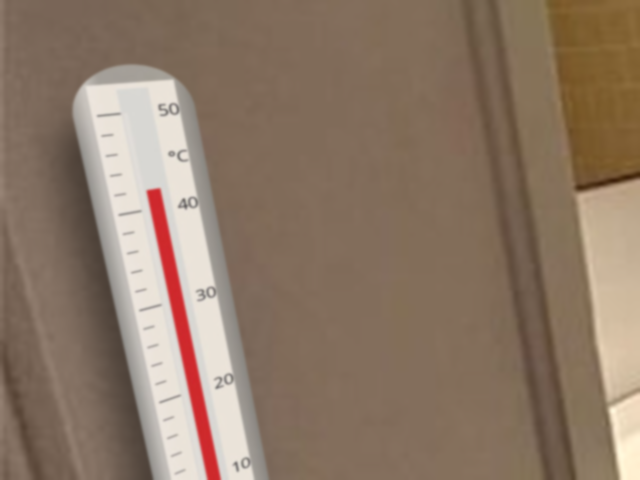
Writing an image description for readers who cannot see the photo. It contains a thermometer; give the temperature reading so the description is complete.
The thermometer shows 42 °C
